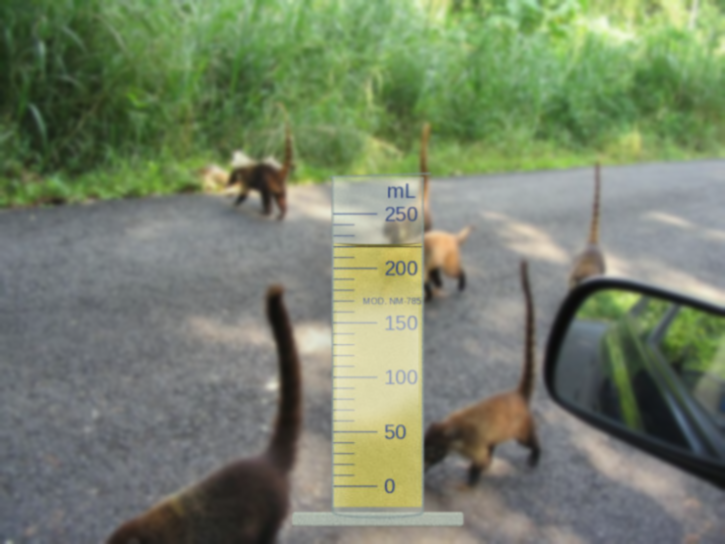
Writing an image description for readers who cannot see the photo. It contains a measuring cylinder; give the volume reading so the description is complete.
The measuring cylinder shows 220 mL
